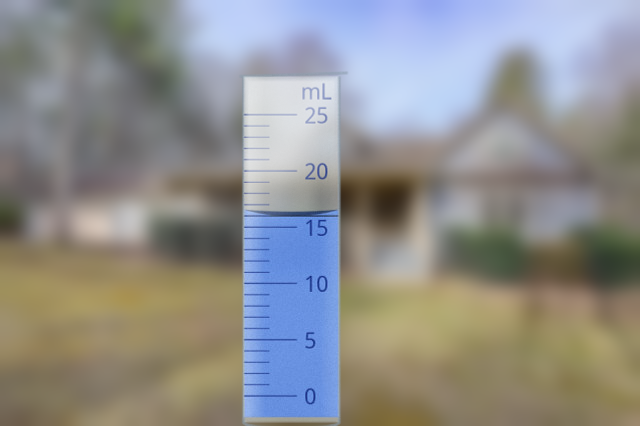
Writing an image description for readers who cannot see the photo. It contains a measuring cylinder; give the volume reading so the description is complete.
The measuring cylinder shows 16 mL
